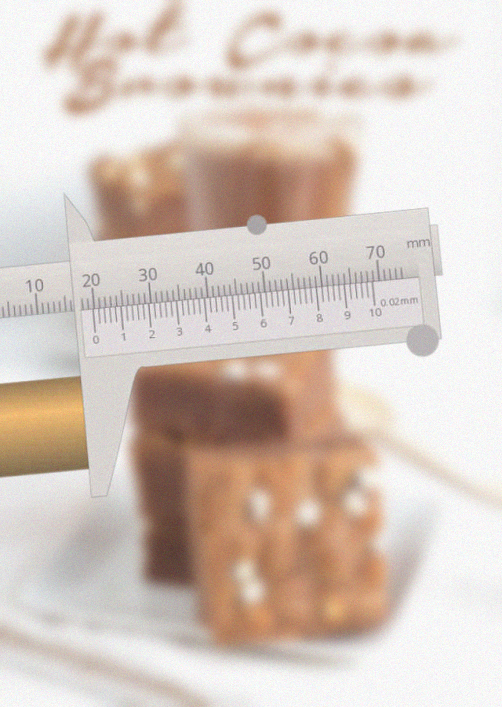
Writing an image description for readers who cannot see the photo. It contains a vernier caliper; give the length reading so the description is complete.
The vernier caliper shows 19.8 mm
